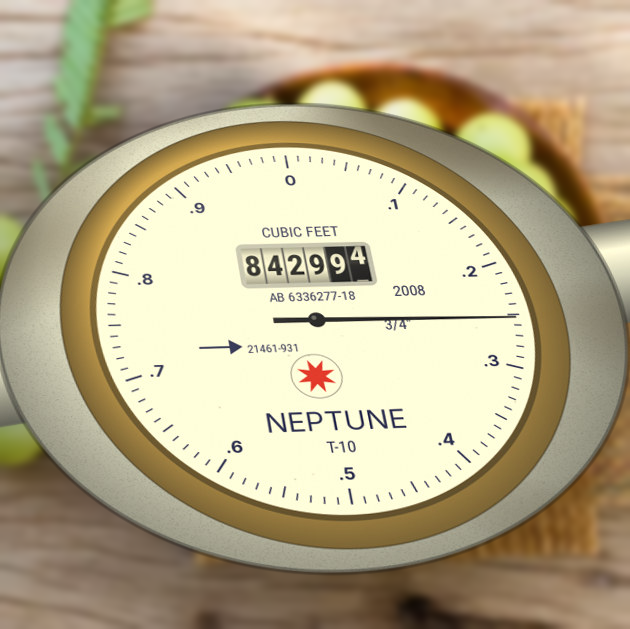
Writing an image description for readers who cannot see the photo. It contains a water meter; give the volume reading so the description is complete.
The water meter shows 842994.25 ft³
